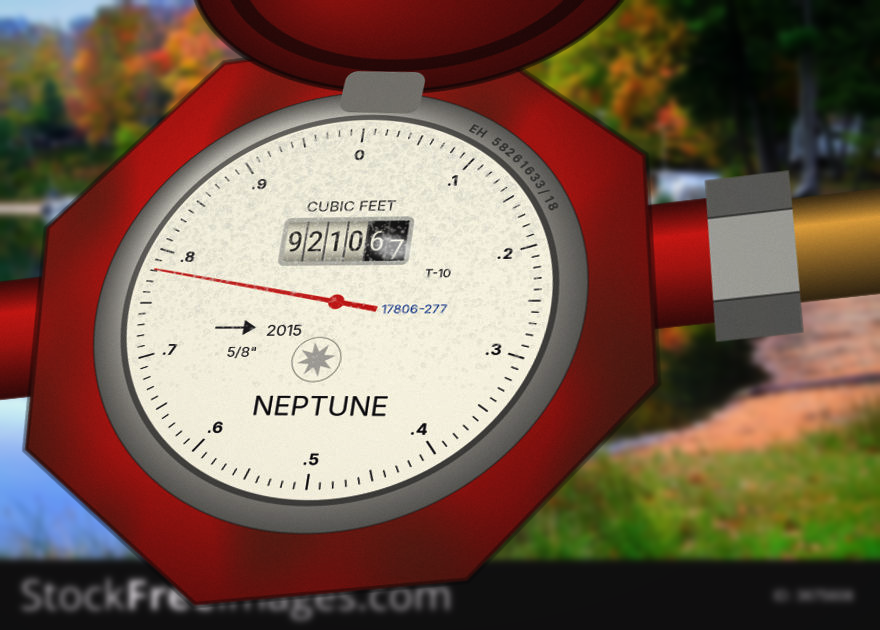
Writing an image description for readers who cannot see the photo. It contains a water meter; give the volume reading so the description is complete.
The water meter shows 921066.78 ft³
